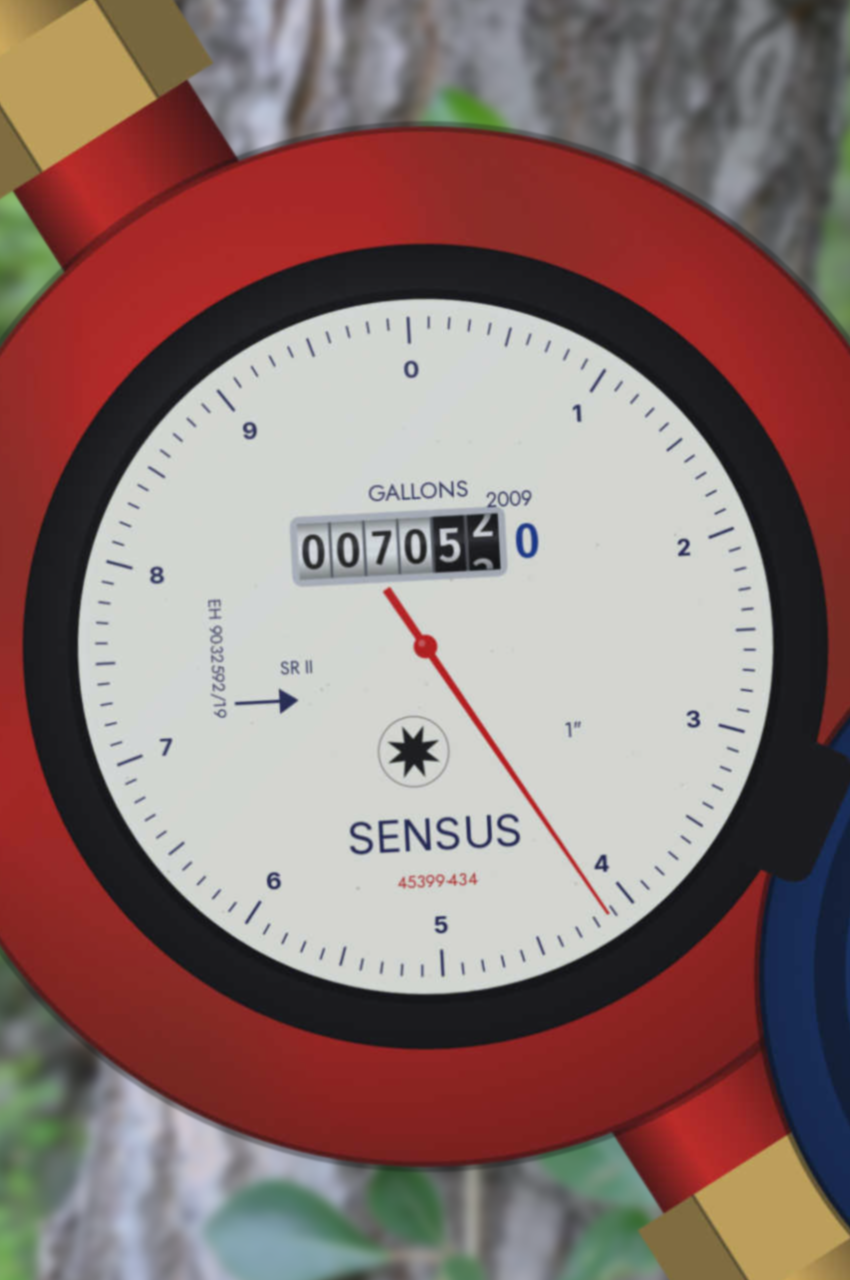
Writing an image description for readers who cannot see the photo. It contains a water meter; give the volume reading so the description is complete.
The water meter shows 70524.1 gal
